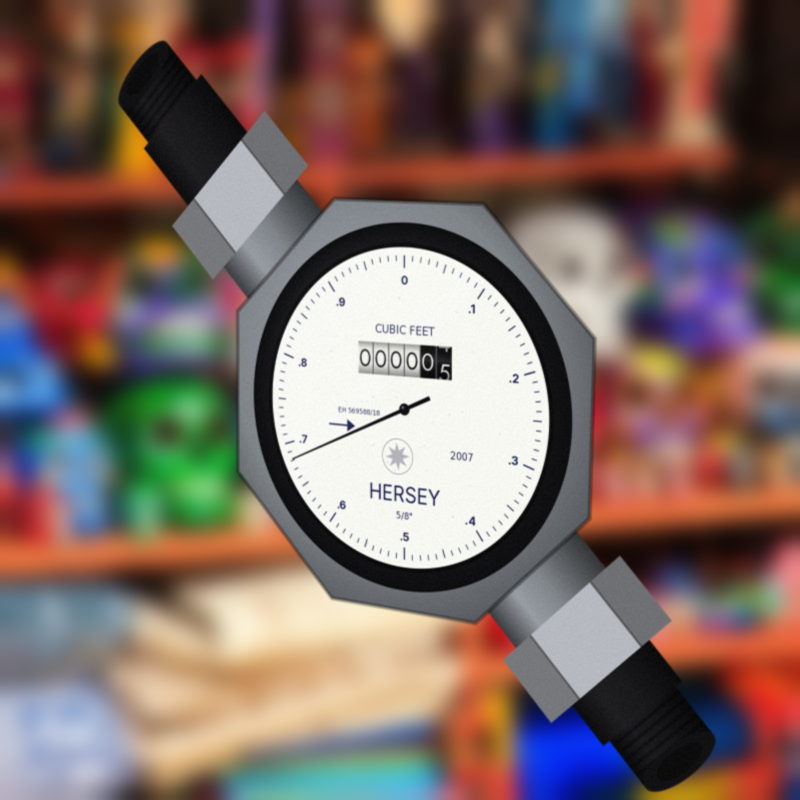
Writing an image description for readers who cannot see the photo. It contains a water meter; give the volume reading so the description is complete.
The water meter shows 4.68 ft³
